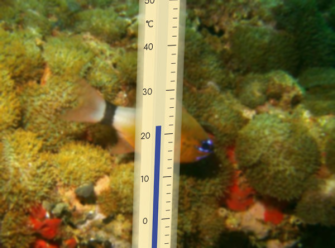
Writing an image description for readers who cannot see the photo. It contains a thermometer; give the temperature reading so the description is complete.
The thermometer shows 22 °C
